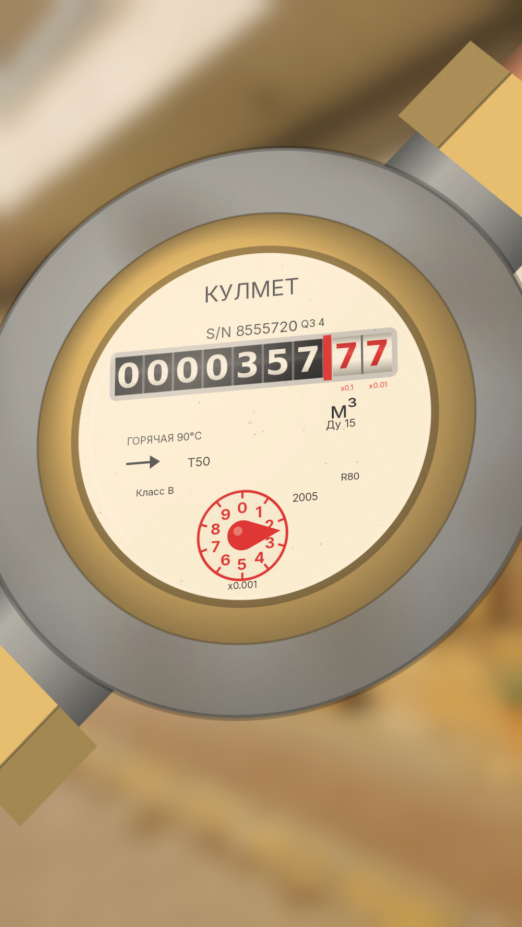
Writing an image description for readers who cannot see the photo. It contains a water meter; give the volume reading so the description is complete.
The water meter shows 357.772 m³
